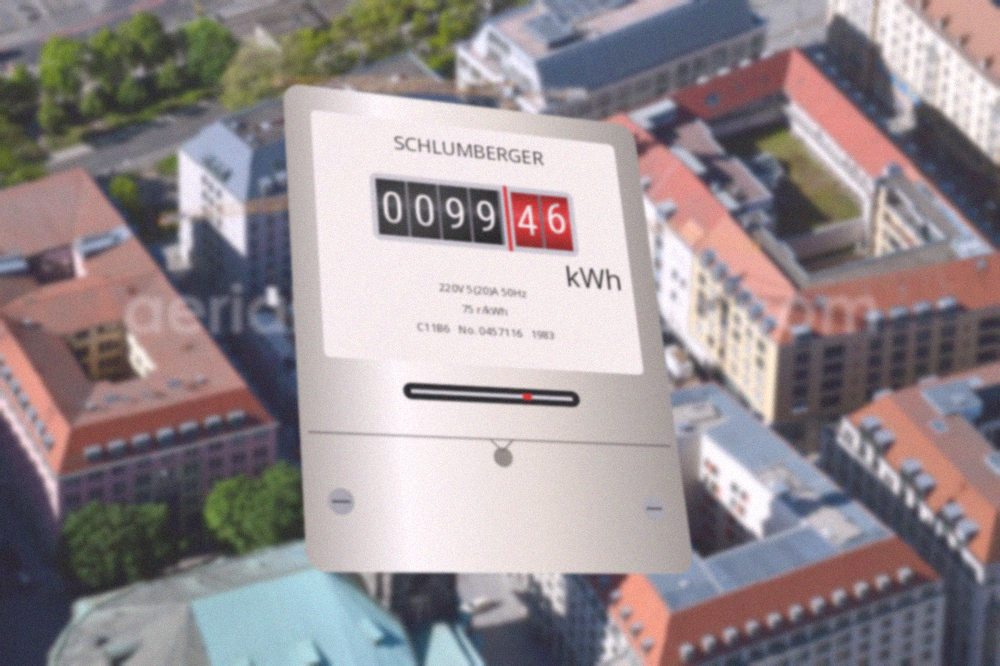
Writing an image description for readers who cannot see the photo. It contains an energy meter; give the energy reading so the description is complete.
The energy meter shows 99.46 kWh
